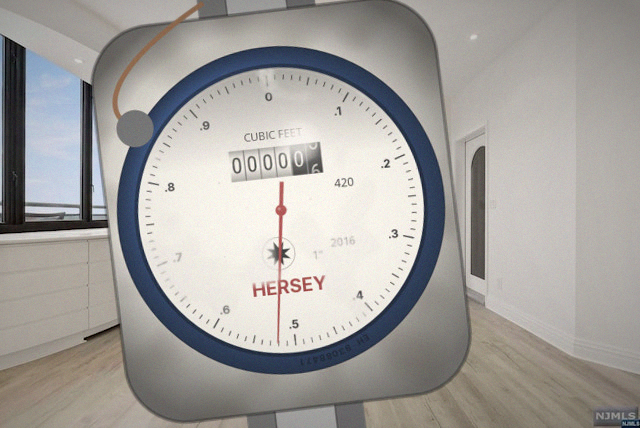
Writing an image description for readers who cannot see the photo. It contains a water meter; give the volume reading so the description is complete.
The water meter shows 5.52 ft³
